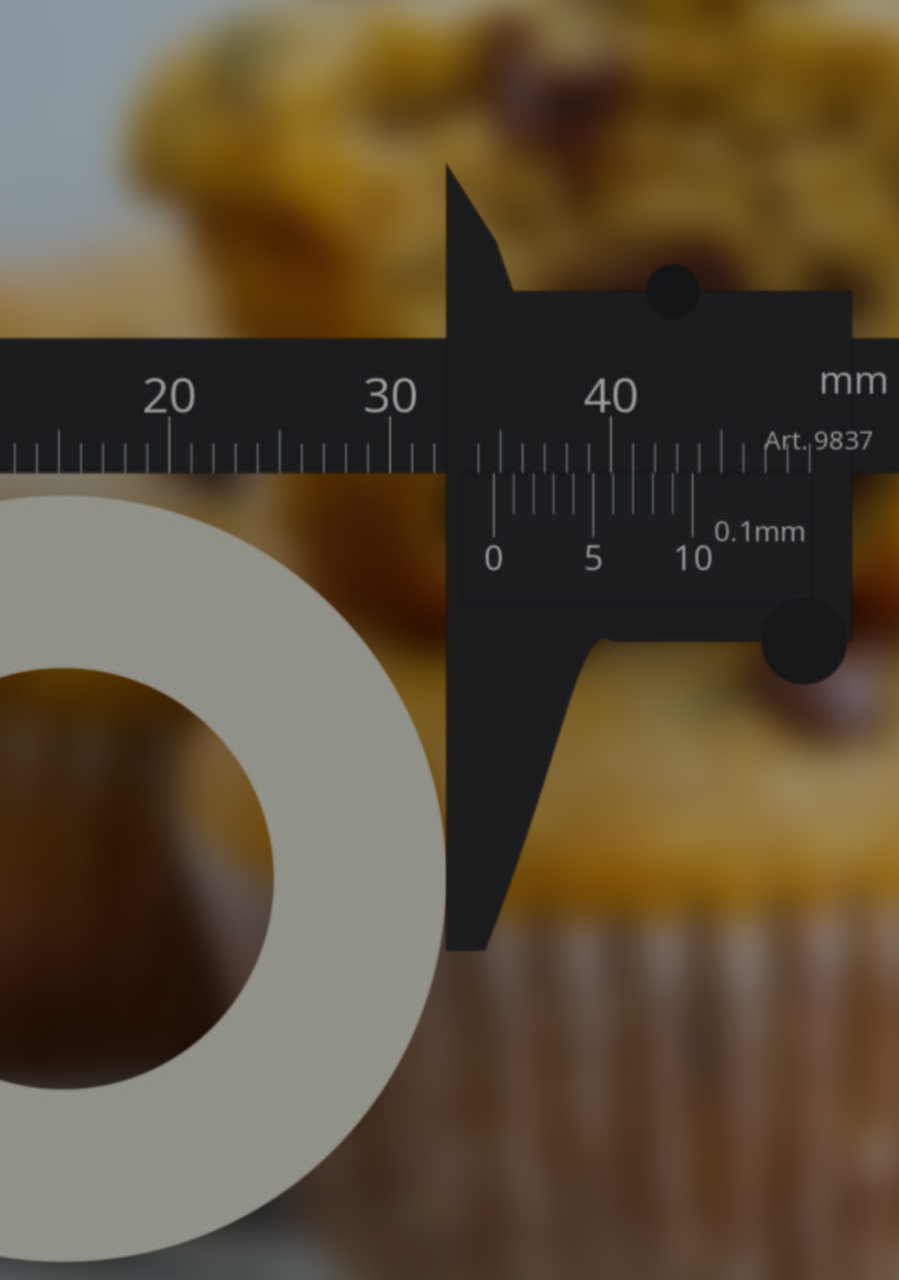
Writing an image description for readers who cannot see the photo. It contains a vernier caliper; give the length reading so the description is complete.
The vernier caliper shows 34.7 mm
